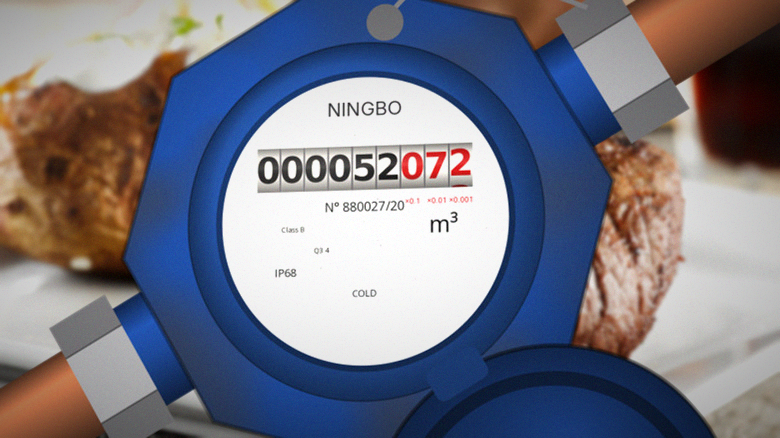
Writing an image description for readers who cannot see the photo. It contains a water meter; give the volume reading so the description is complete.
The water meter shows 52.072 m³
